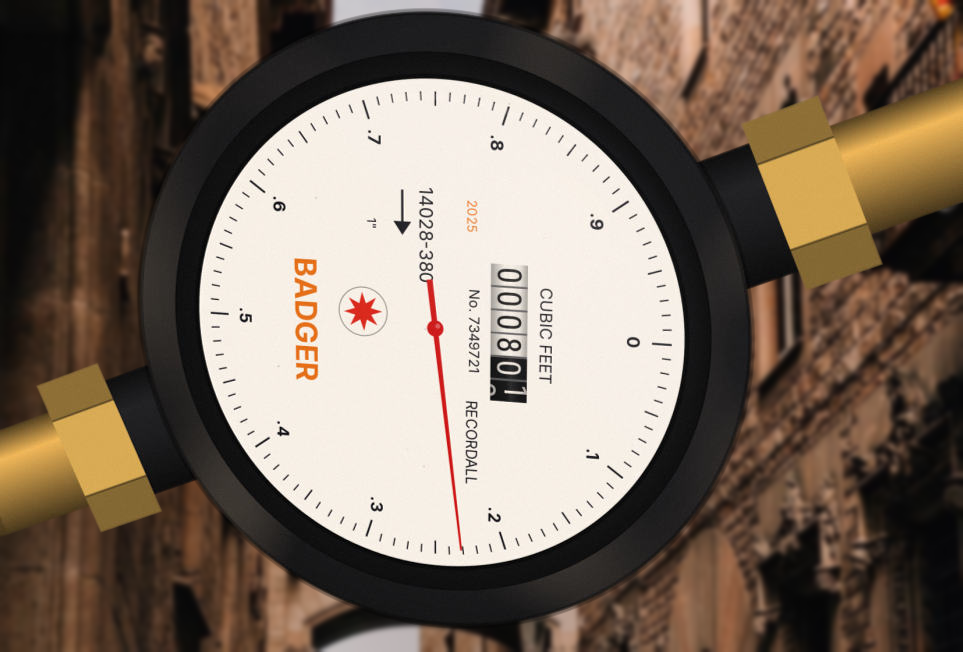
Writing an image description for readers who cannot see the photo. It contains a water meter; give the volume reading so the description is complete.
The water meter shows 801.23 ft³
